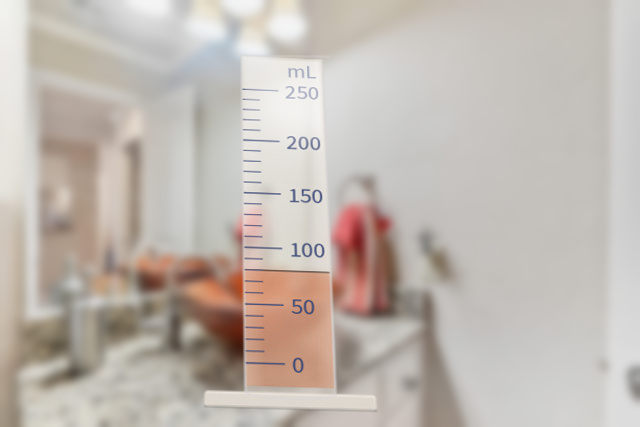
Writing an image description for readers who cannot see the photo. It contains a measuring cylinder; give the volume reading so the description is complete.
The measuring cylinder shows 80 mL
